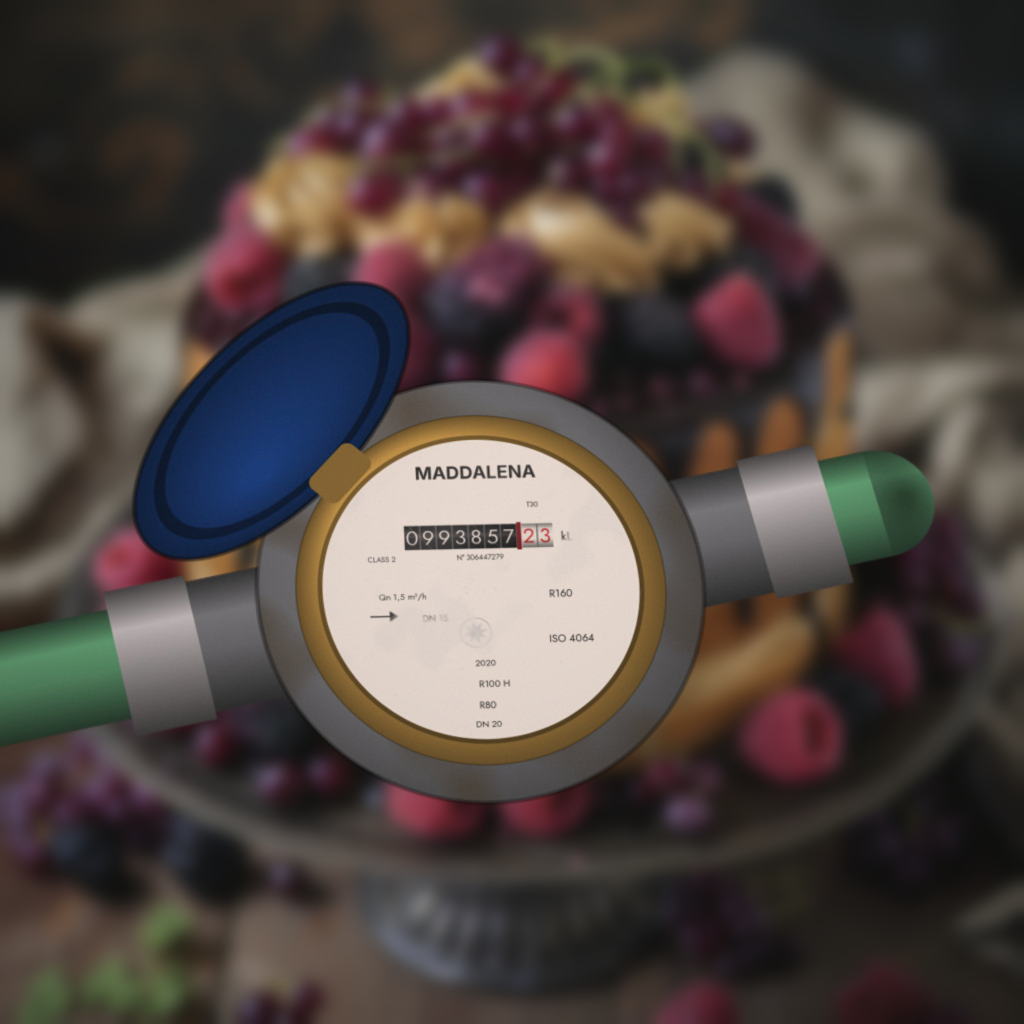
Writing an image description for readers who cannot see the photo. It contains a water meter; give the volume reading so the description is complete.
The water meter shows 993857.23 kL
